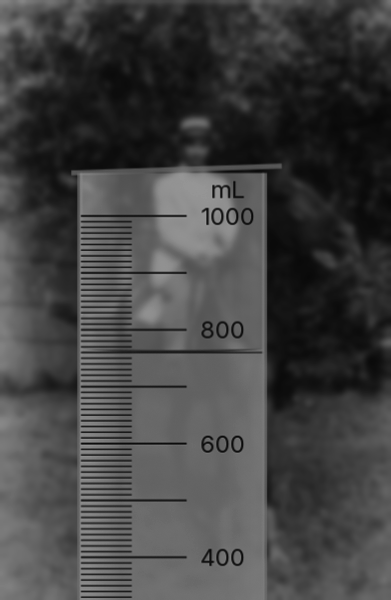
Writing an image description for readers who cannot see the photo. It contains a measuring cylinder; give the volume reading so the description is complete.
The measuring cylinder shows 760 mL
